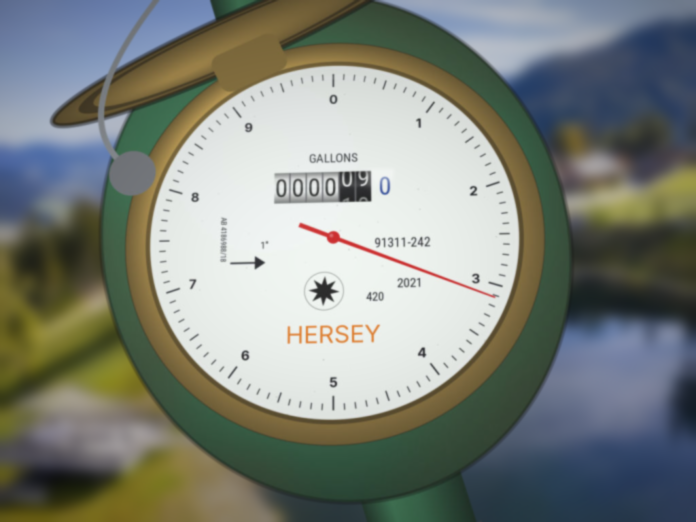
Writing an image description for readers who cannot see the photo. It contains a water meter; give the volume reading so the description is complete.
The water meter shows 93.1 gal
